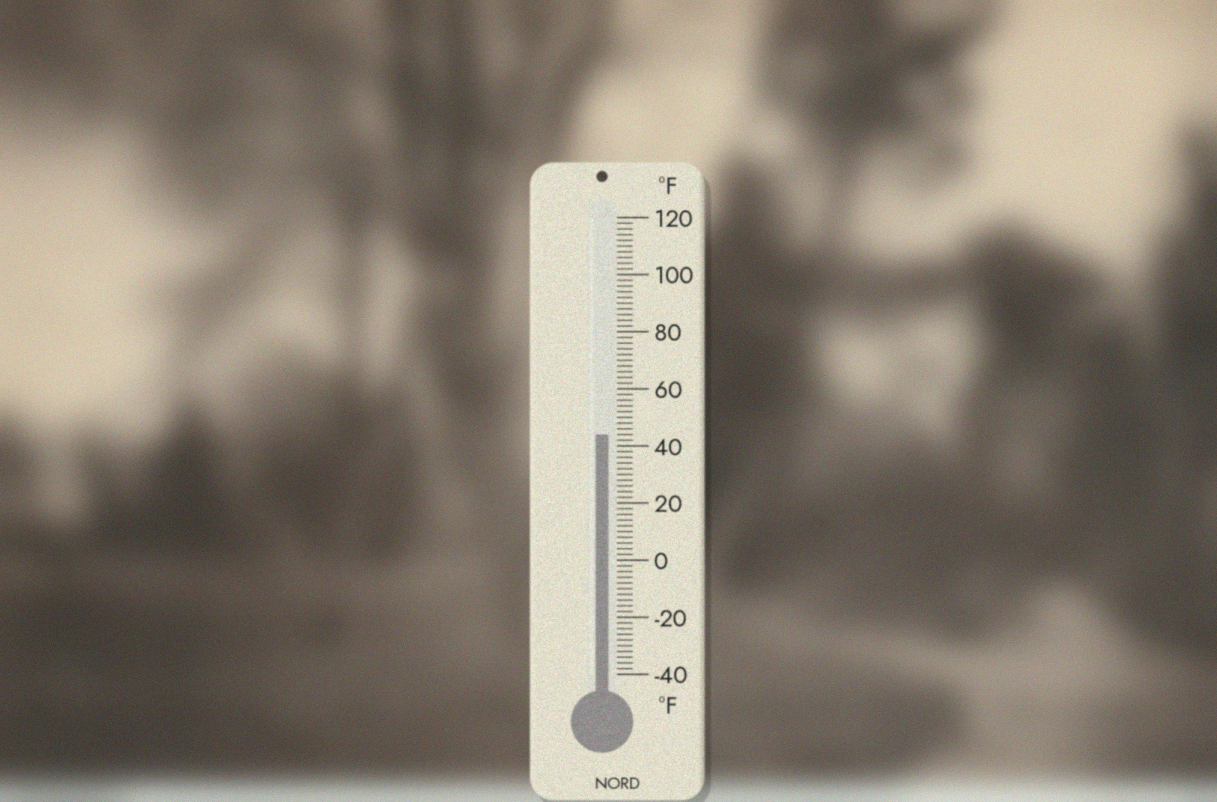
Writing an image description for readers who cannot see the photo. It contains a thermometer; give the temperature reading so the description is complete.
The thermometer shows 44 °F
